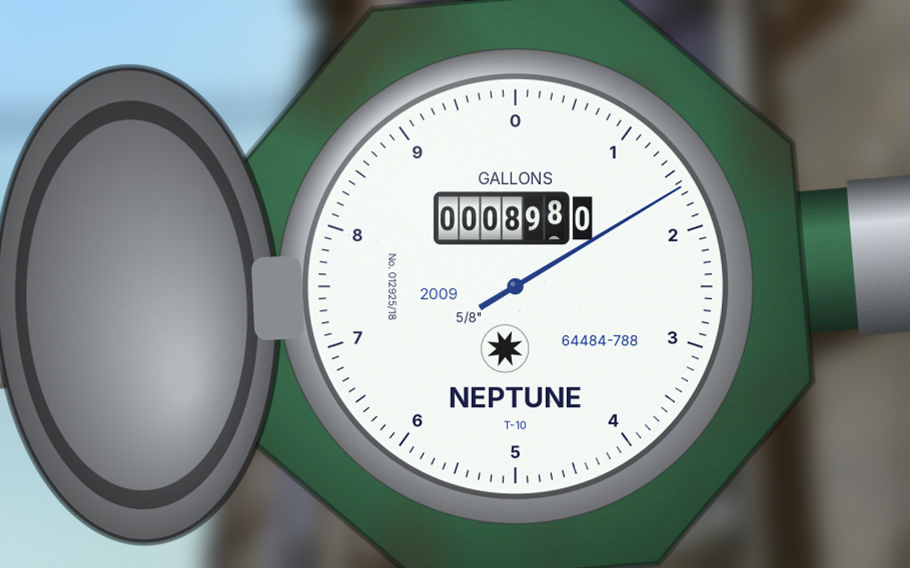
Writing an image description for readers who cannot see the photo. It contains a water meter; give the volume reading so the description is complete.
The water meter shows 8981.6 gal
